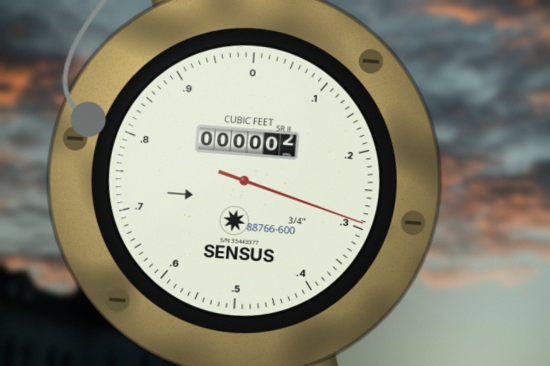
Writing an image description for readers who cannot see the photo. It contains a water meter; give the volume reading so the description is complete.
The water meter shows 2.29 ft³
